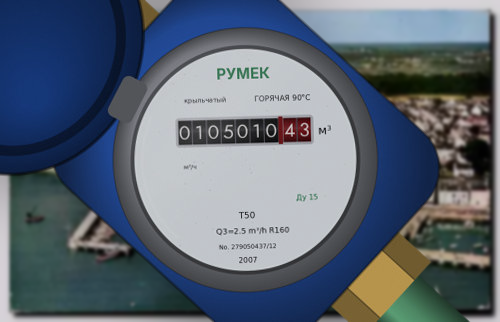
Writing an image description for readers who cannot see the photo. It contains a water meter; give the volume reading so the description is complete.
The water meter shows 105010.43 m³
